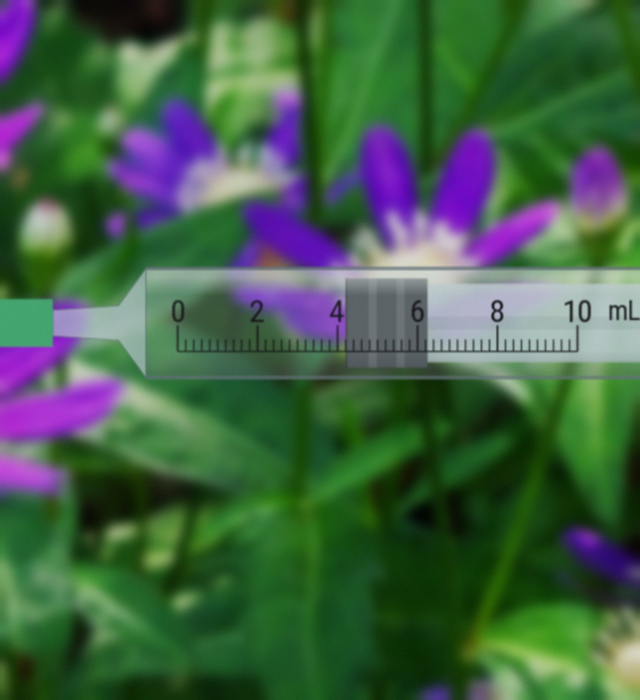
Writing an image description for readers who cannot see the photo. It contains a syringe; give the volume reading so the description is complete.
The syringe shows 4.2 mL
